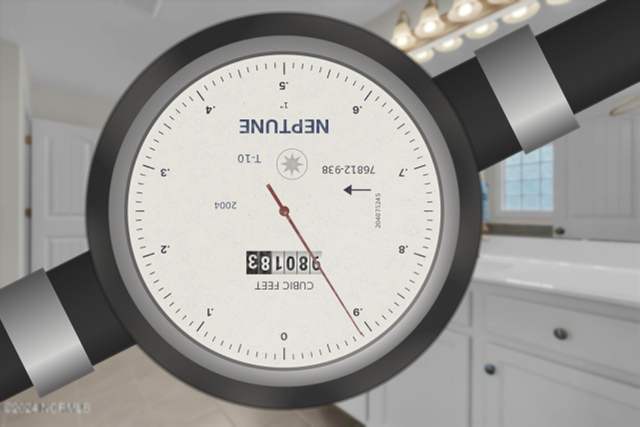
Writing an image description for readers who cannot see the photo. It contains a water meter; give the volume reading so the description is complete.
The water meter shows 980182.91 ft³
